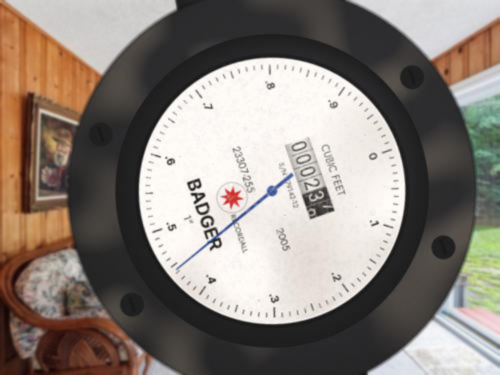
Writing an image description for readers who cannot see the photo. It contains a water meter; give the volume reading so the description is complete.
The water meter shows 237.44 ft³
